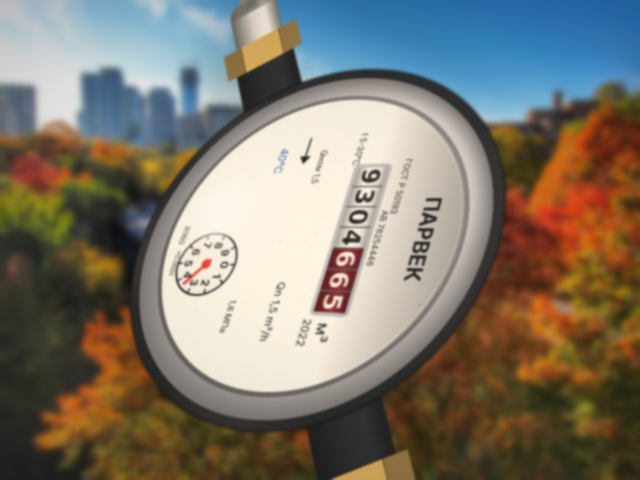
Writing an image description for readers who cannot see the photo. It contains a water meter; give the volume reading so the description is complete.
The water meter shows 9304.6653 m³
